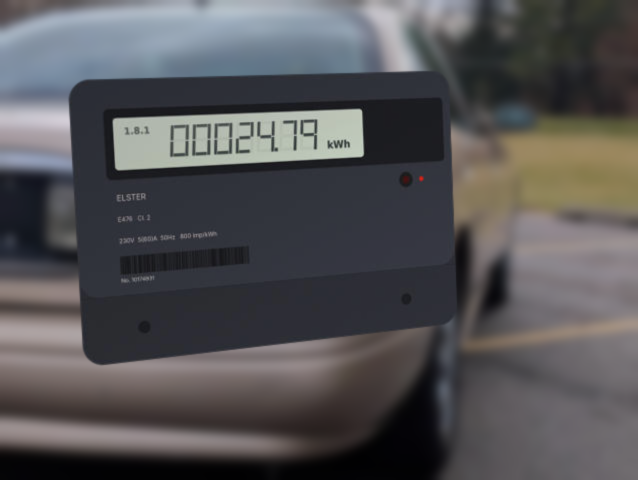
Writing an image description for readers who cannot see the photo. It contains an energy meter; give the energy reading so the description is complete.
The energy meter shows 24.79 kWh
